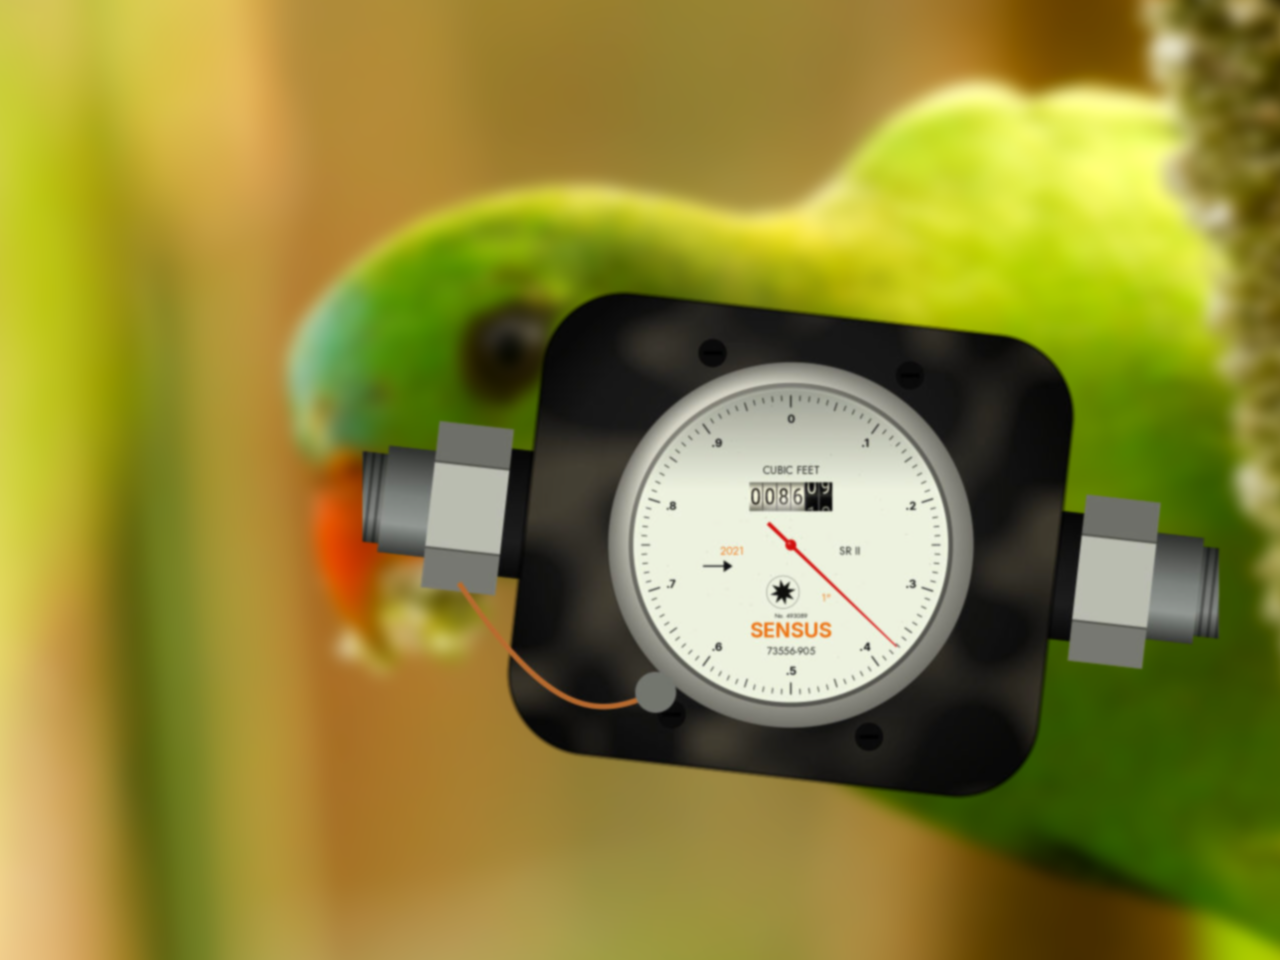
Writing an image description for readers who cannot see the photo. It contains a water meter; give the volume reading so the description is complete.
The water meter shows 8609.37 ft³
